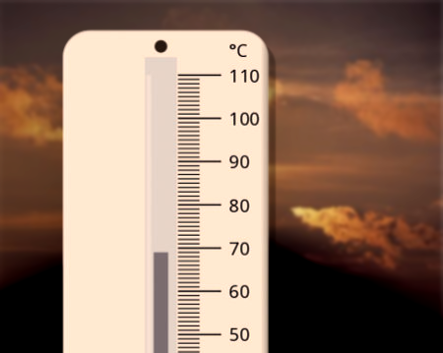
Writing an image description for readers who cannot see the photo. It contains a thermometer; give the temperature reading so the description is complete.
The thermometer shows 69 °C
